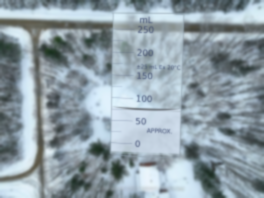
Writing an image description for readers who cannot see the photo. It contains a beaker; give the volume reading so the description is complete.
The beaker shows 75 mL
